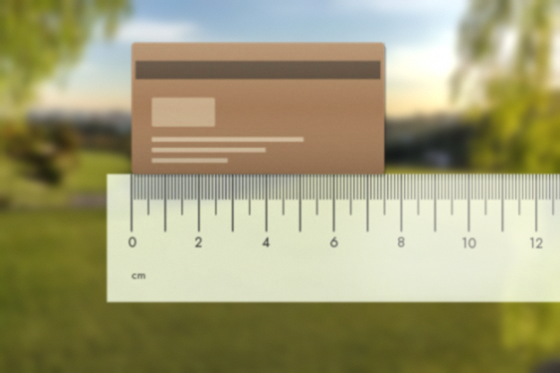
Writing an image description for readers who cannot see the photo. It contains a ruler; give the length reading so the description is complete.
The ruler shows 7.5 cm
